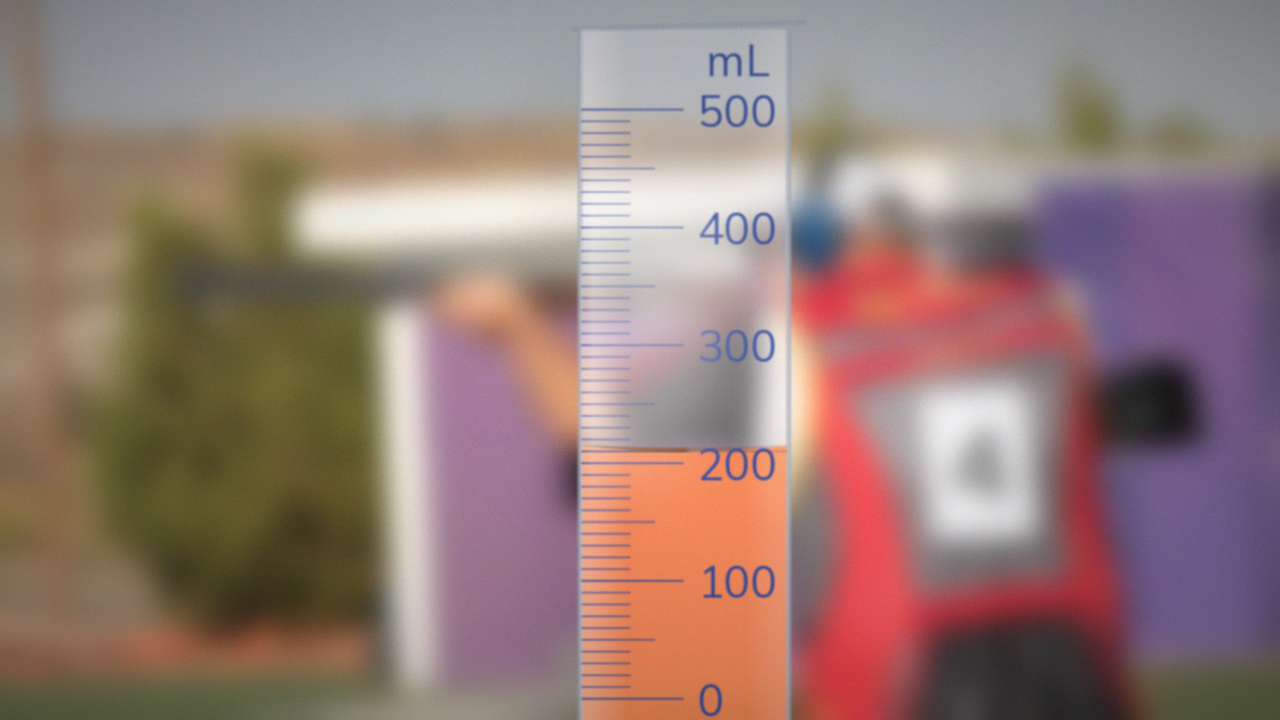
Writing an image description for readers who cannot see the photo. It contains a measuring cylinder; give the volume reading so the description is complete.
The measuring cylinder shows 210 mL
